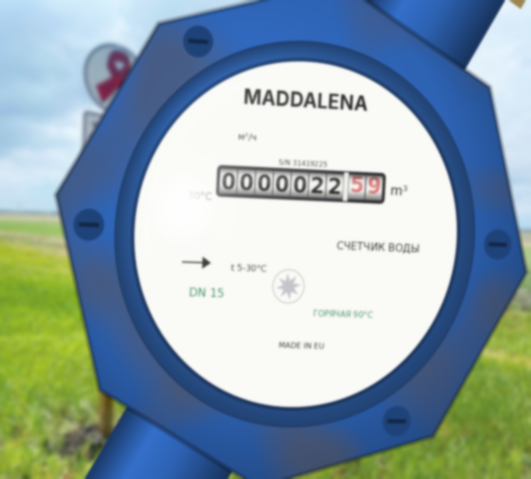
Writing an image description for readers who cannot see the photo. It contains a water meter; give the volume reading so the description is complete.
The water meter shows 22.59 m³
